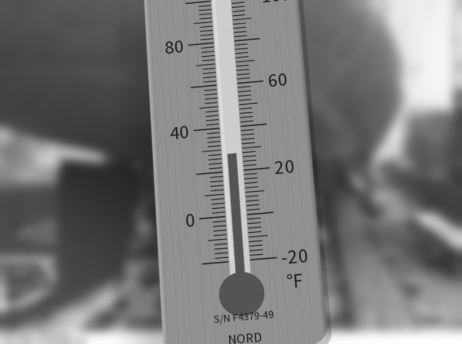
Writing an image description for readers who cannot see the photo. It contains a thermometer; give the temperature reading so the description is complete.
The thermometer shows 28 °F
